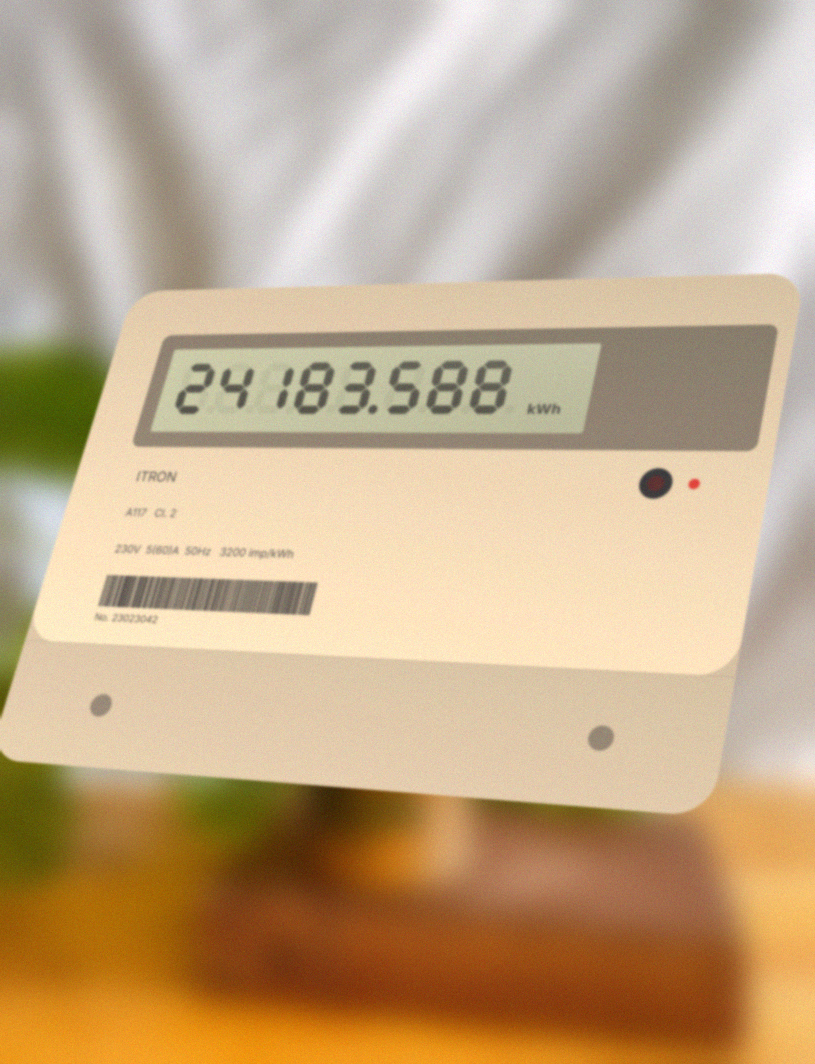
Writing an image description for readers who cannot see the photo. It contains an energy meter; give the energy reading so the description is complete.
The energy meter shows 24183.588 kWh
